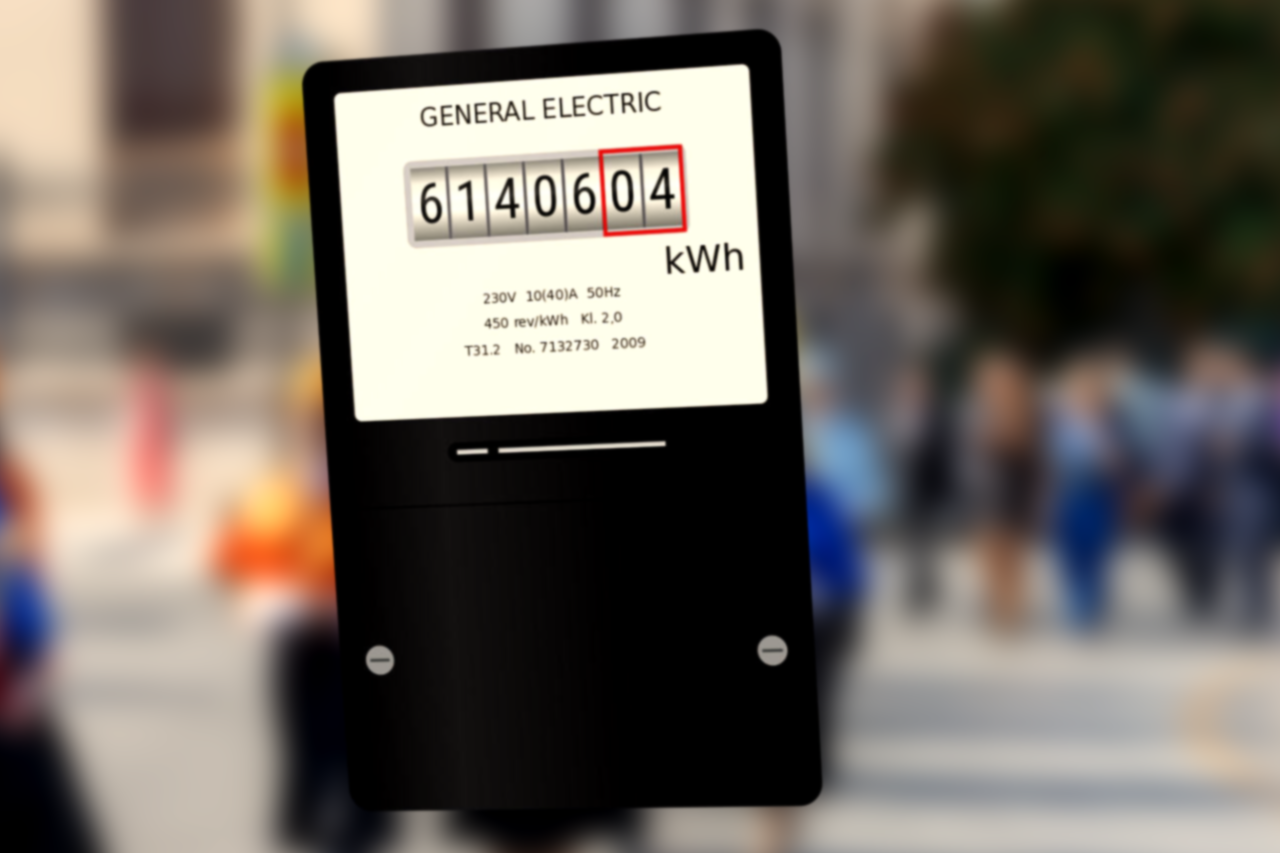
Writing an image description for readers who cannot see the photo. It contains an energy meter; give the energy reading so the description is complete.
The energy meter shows 61406.04 kWh
